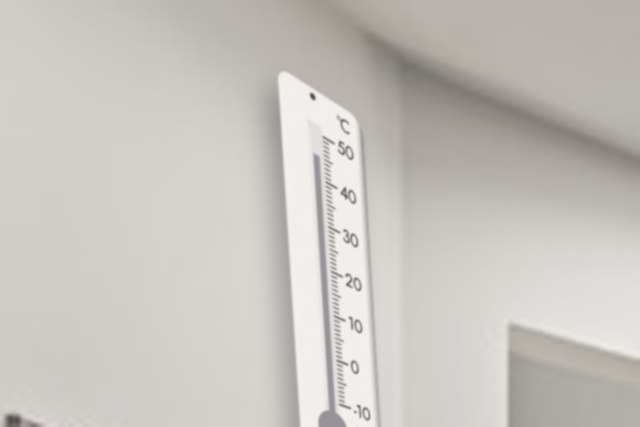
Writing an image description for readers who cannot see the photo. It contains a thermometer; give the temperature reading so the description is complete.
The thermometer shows 45 °C
